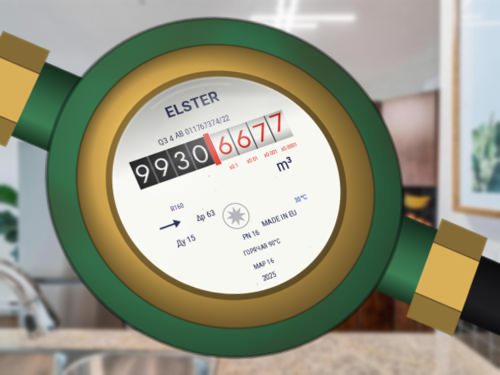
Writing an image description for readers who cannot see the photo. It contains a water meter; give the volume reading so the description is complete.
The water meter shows 9930.6677 m³
